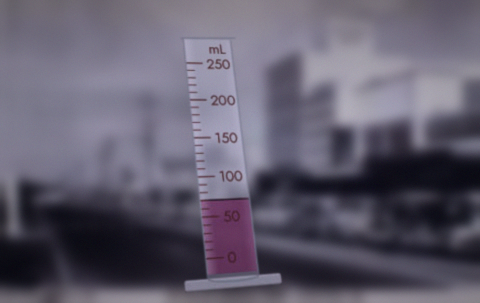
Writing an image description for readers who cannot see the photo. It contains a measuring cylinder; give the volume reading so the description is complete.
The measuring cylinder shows 70 mL
